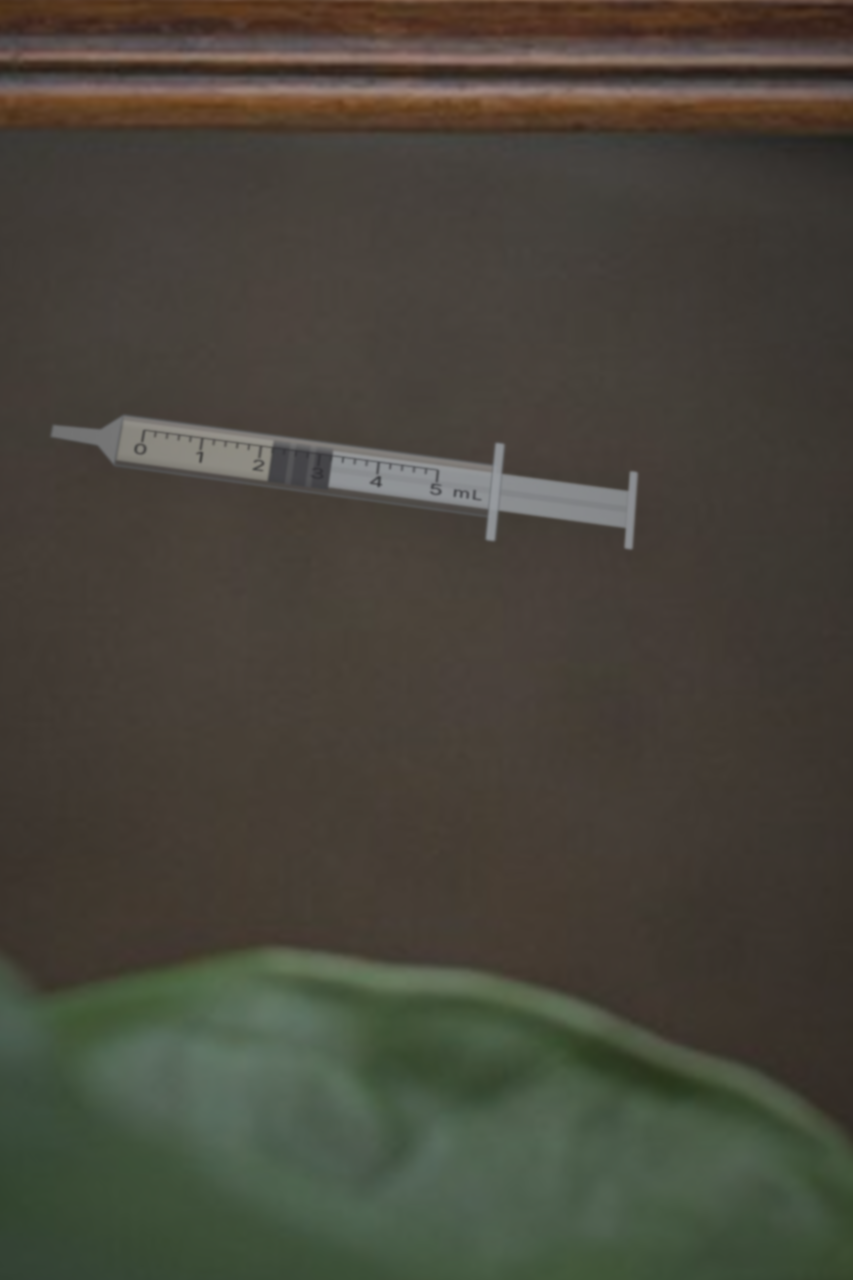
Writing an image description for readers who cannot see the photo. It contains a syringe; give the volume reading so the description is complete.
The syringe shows 2.2 mL
